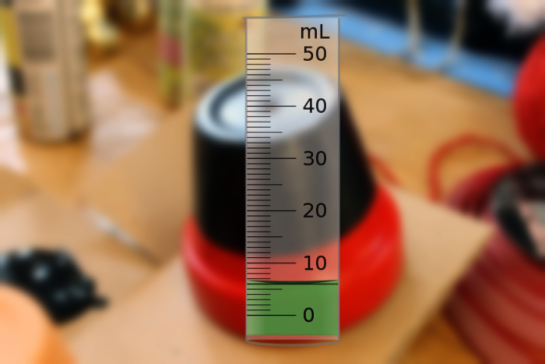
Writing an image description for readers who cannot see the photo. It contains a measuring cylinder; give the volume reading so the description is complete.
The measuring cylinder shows 6 mL
